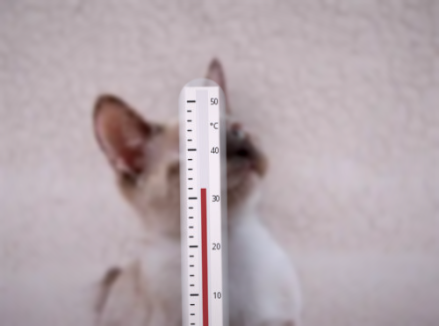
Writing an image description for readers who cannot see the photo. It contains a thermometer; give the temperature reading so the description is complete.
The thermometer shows 32 °C
